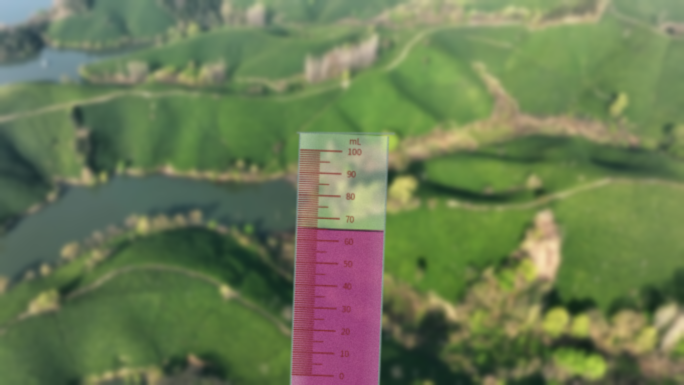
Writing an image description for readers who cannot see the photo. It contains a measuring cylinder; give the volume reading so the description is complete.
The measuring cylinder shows 65 mL
